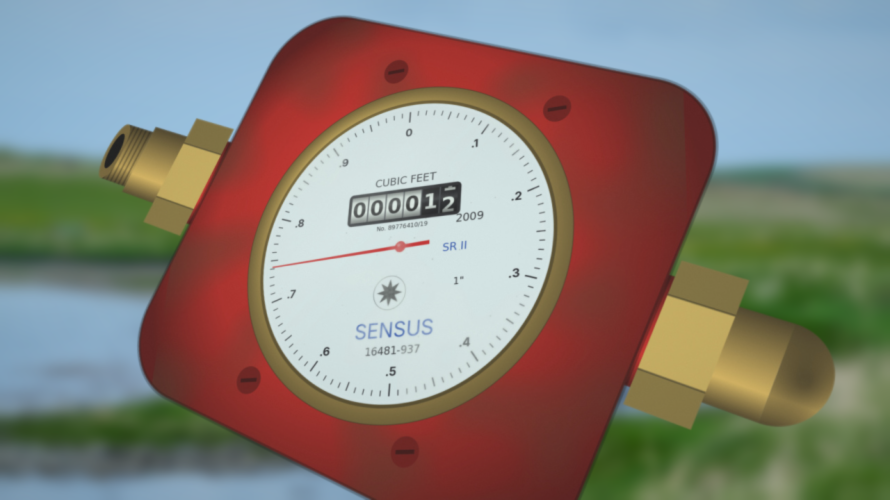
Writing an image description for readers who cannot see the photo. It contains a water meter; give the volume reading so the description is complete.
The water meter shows 11.74 ft³
